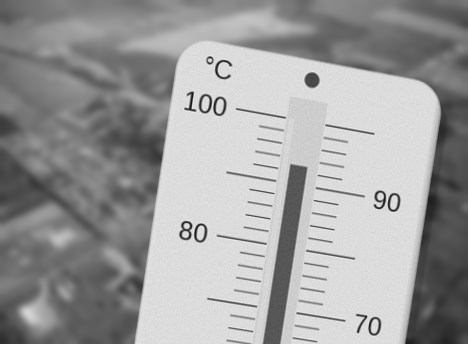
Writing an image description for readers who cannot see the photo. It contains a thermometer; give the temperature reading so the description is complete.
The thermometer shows 93 °C
